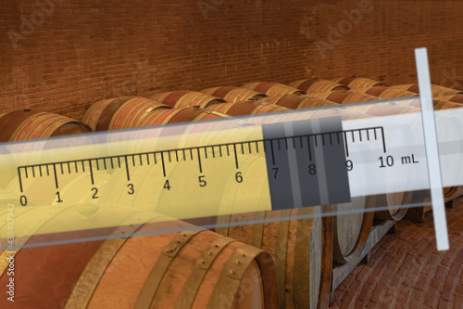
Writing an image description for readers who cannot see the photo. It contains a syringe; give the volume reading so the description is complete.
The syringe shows 6.8 mL
